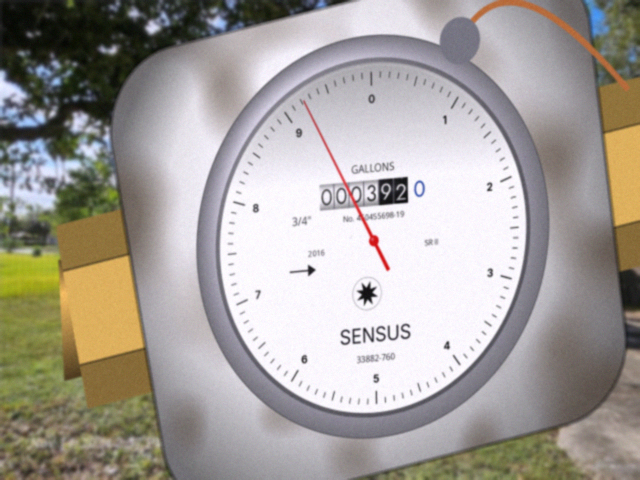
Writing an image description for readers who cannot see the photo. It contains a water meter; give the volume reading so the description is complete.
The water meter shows 3919.2 gal
